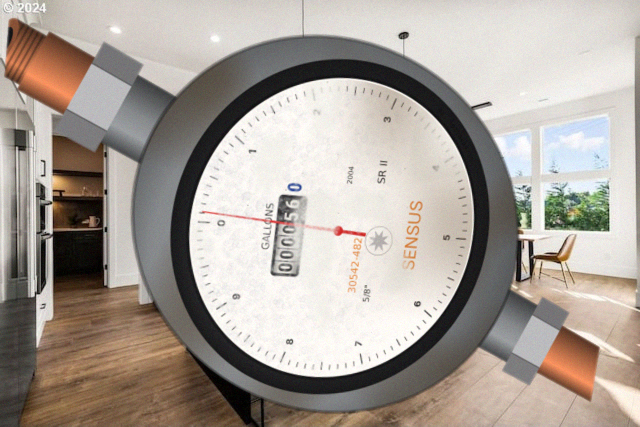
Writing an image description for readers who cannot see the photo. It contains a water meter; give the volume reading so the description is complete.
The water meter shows 560.1 gal
